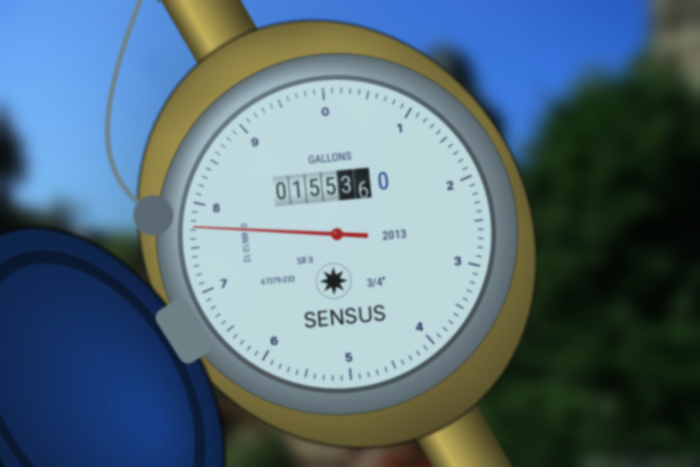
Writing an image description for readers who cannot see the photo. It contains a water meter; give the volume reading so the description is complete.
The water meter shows 155357.7 gal
